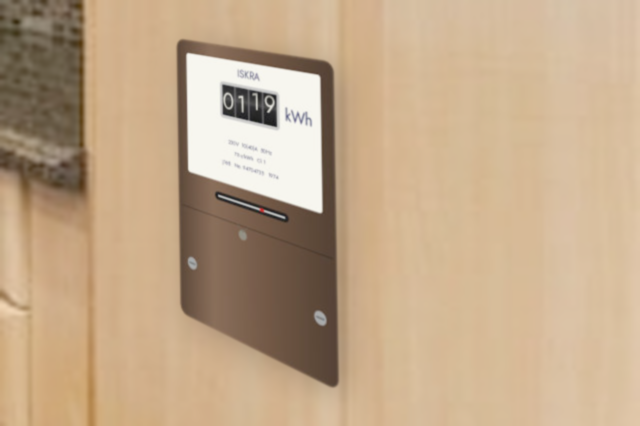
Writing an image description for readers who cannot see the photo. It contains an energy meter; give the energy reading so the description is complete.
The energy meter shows 119 kWh
